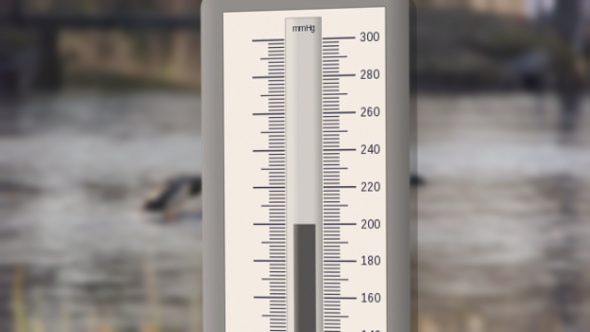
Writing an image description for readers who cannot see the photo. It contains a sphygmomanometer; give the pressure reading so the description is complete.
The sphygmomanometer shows 200 mmHg
